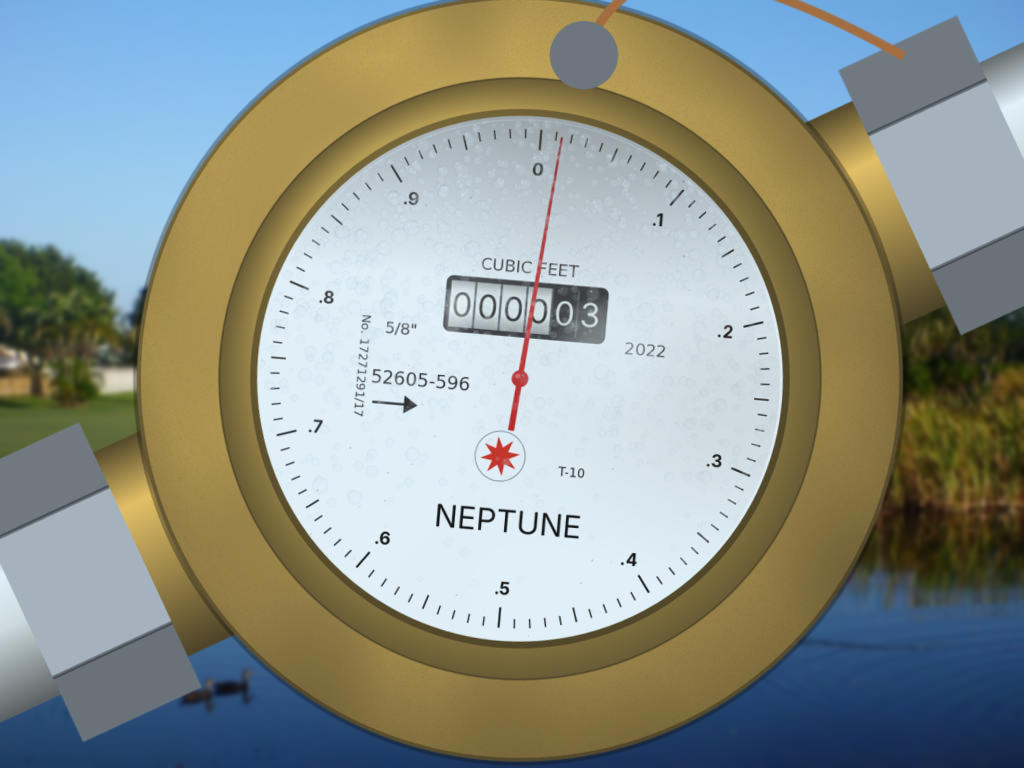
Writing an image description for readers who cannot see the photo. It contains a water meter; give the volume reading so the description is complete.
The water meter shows 3.01 ft³
